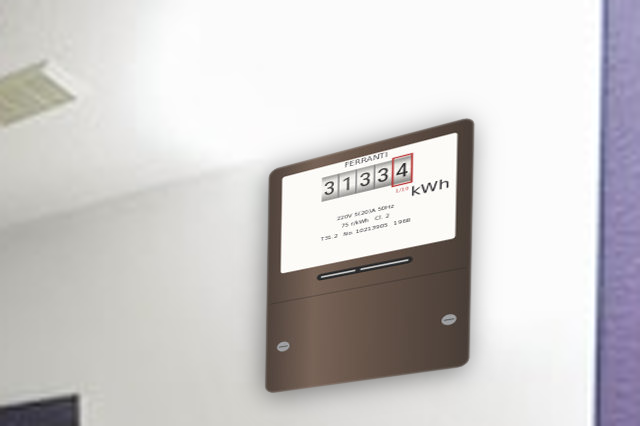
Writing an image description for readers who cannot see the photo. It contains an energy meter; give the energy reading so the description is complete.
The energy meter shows 3133.4 kWh
